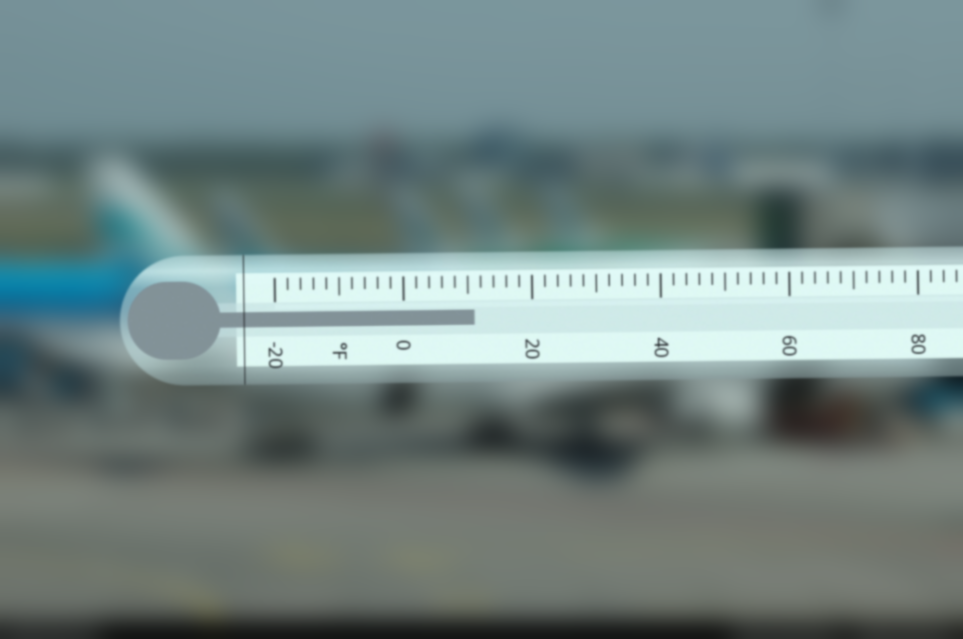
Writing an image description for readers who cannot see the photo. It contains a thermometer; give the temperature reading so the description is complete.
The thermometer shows 11 °F
